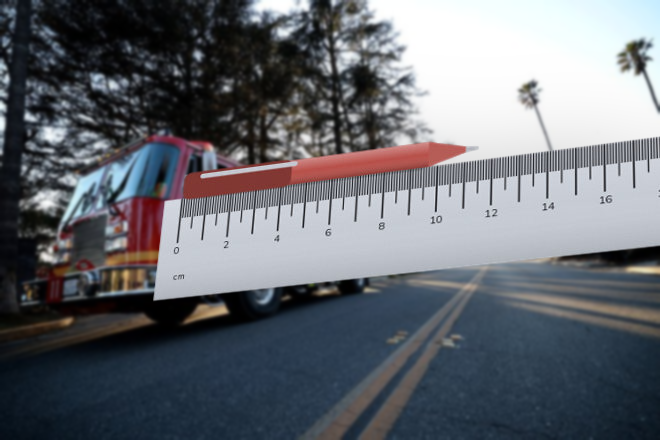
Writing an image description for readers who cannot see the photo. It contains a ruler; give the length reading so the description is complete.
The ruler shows 11.5 cm
